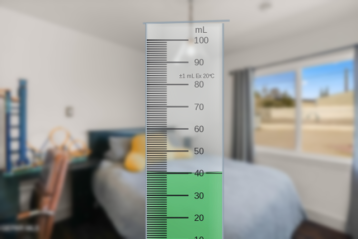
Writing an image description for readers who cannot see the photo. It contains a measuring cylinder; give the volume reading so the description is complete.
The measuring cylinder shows 40 mL
